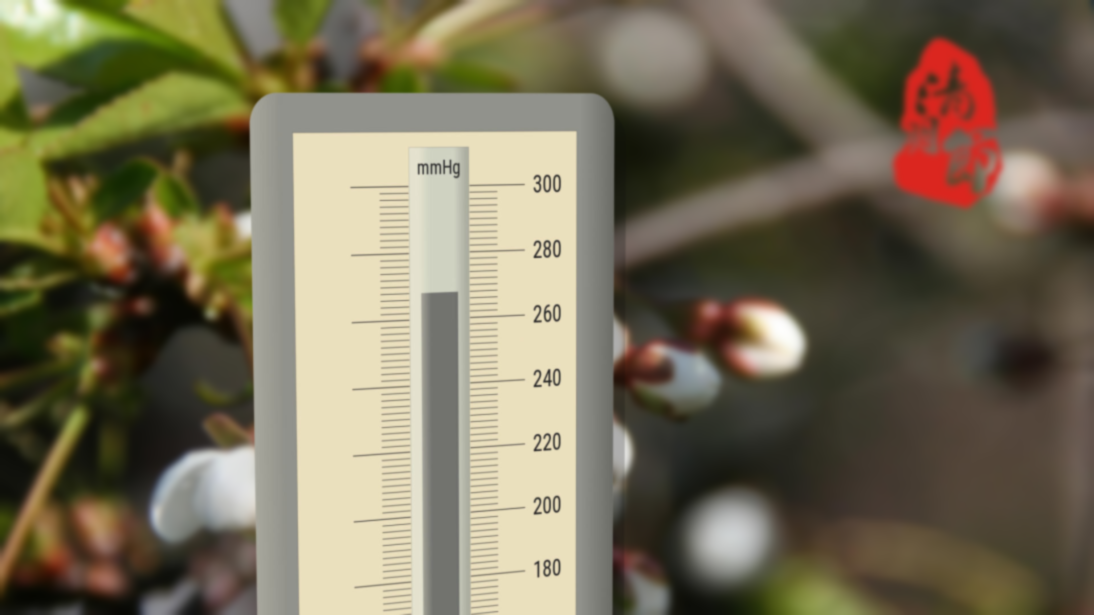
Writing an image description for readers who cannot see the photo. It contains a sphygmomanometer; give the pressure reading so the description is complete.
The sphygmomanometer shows 268 mmHg
